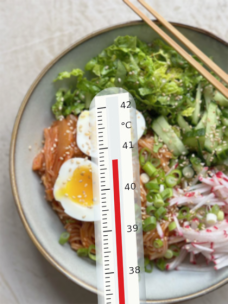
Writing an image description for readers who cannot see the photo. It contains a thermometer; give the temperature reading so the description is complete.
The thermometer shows 40.7 °C
